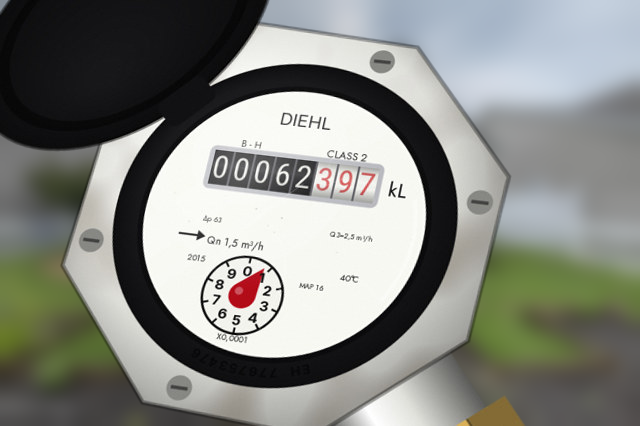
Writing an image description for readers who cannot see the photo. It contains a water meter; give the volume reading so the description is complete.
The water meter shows 62.3970 kL
